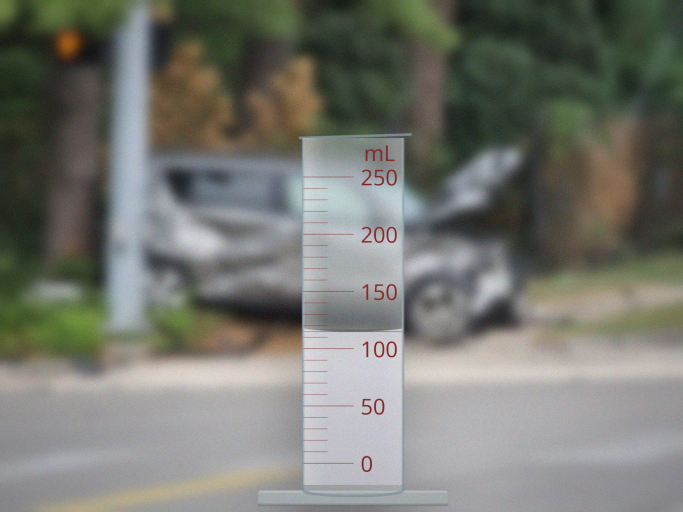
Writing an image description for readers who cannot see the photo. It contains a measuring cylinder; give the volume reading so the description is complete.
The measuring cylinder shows 115 mL
